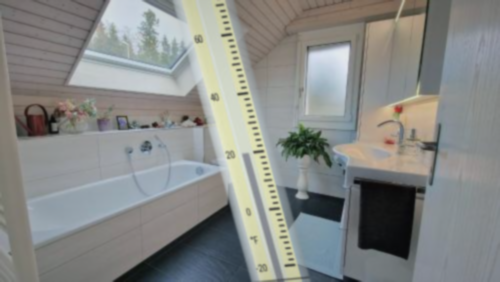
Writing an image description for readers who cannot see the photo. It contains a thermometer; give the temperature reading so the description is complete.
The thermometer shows 20 °F
